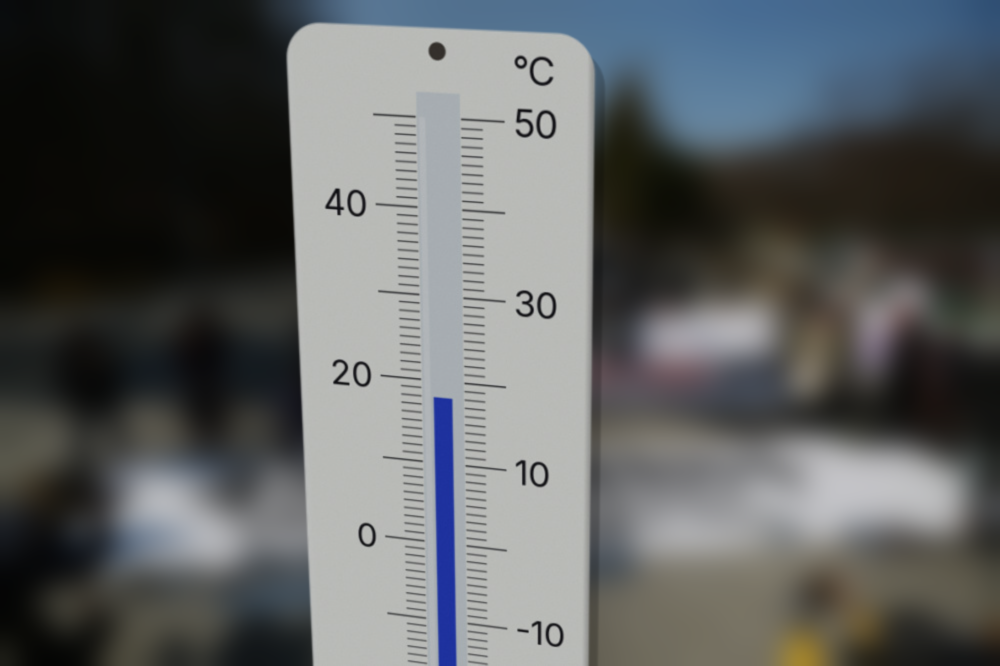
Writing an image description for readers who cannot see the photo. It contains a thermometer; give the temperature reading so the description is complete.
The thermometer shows 18 °C
